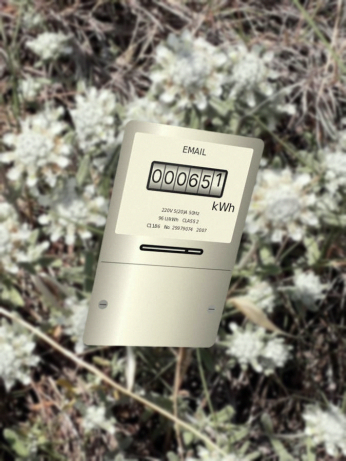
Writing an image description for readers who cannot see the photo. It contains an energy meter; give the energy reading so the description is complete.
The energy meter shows 651 kWh
